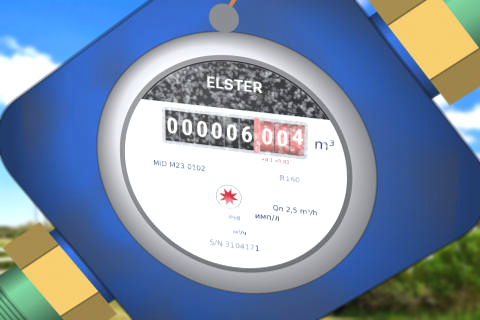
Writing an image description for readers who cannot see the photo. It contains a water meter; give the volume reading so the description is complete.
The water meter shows 6.004 m³
